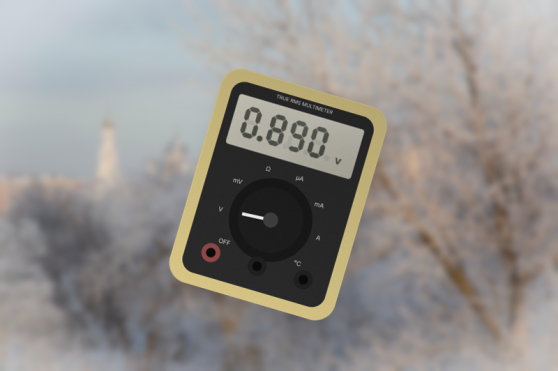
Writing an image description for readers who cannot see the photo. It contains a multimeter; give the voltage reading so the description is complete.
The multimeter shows 0.890 V
